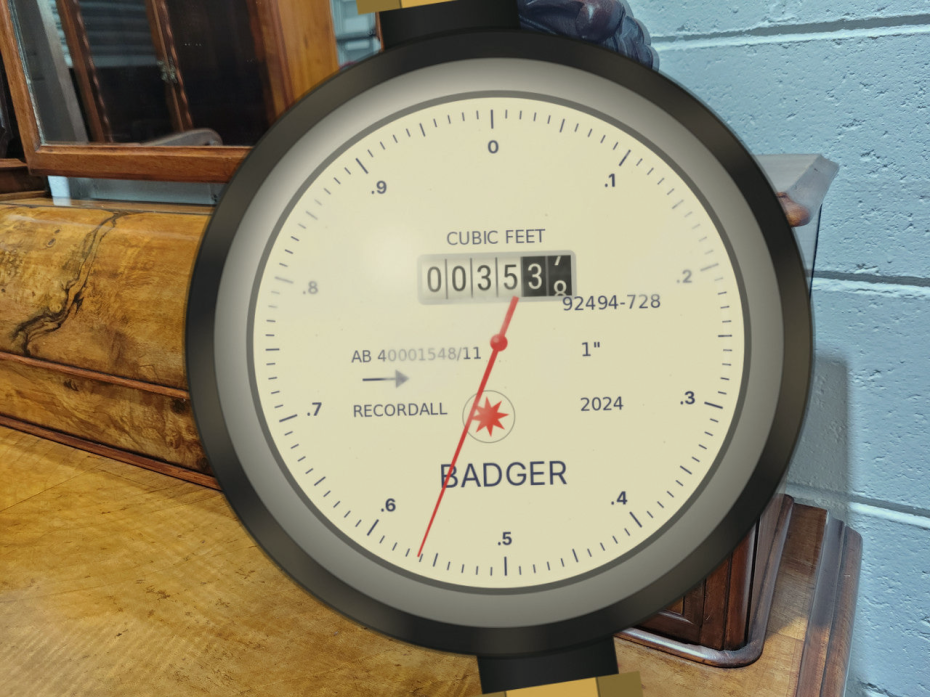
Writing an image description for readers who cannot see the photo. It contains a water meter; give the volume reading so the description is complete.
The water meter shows 3537.56 ft³
